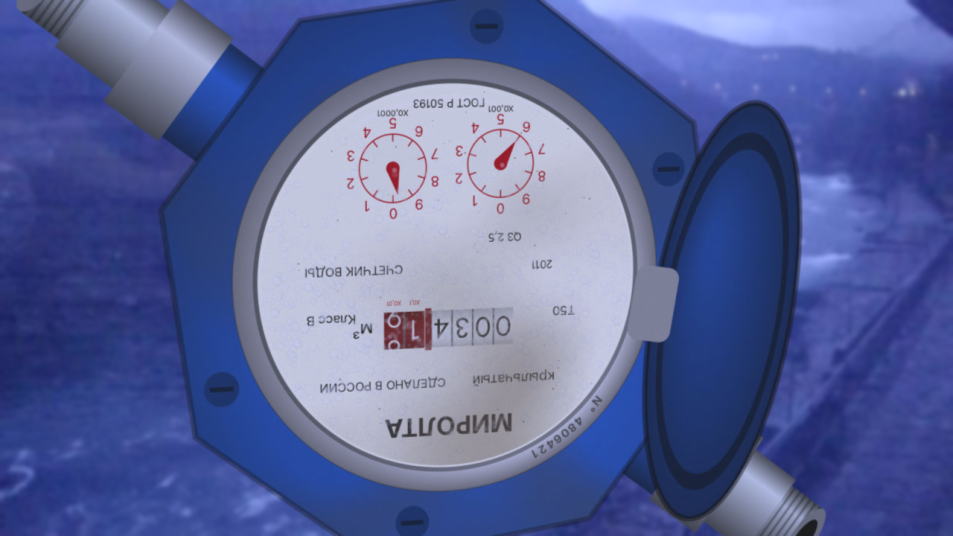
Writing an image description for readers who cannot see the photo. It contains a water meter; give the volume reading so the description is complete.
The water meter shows 34.1859 m³
